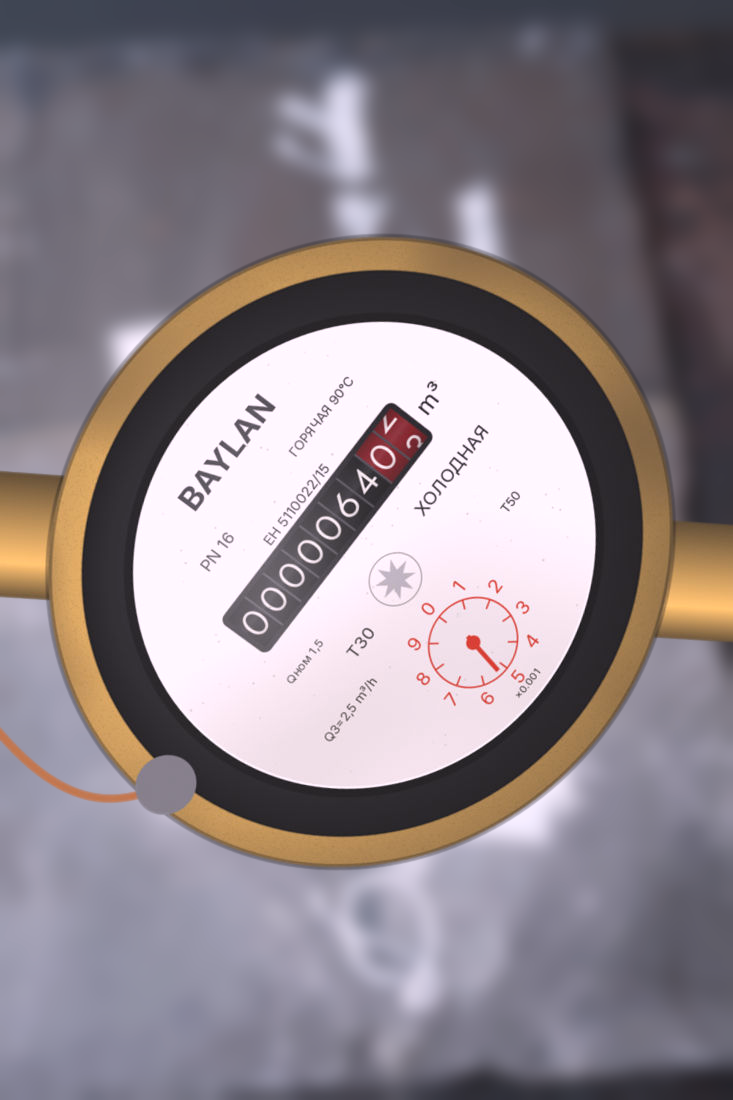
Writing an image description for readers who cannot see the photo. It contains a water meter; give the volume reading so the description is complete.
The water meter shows 64.025 m³
